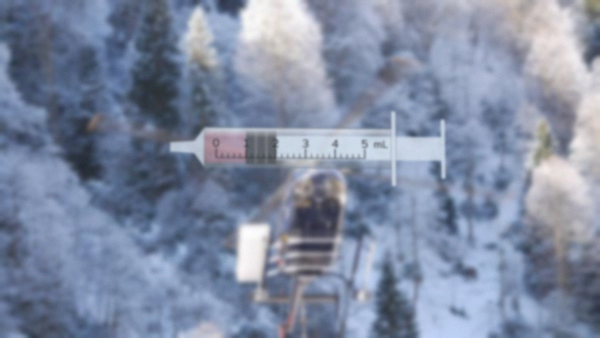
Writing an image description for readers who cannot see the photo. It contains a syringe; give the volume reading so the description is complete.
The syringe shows 1 mL
